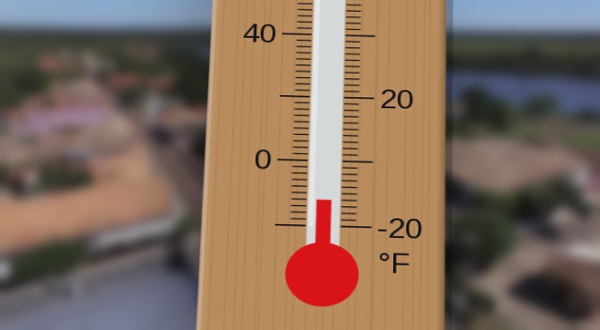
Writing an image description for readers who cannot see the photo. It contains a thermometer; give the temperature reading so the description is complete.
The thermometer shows -12 °F
